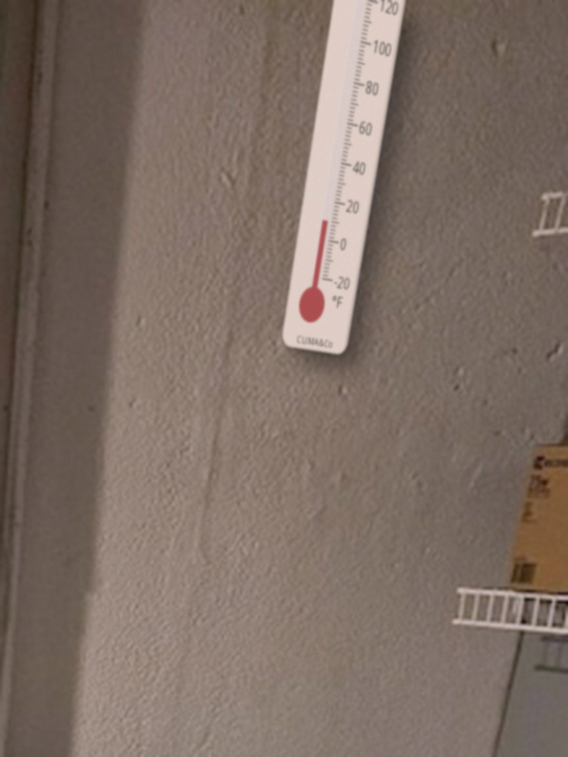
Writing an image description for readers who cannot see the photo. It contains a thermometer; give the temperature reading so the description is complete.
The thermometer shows 10 °F
